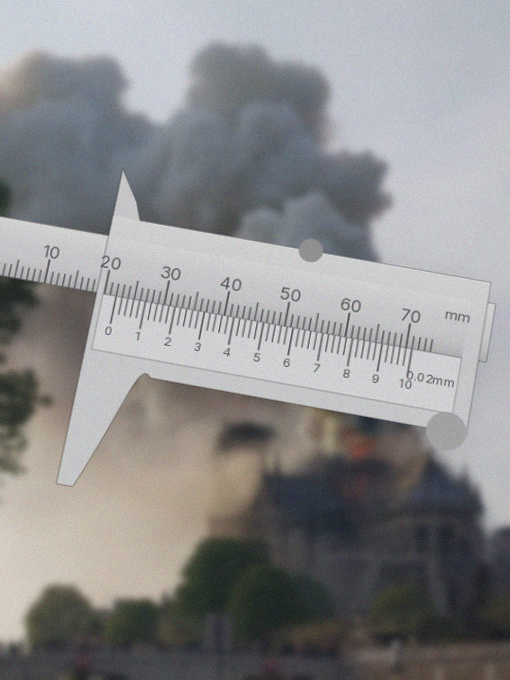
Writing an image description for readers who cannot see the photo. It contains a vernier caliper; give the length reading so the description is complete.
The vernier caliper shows 22.0 mm
